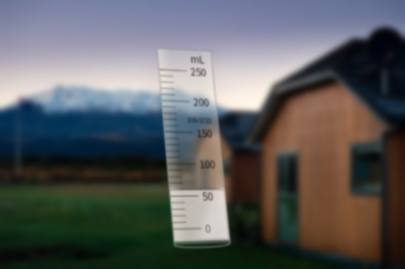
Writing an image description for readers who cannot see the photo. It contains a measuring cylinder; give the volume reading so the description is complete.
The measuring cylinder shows 60 mL
